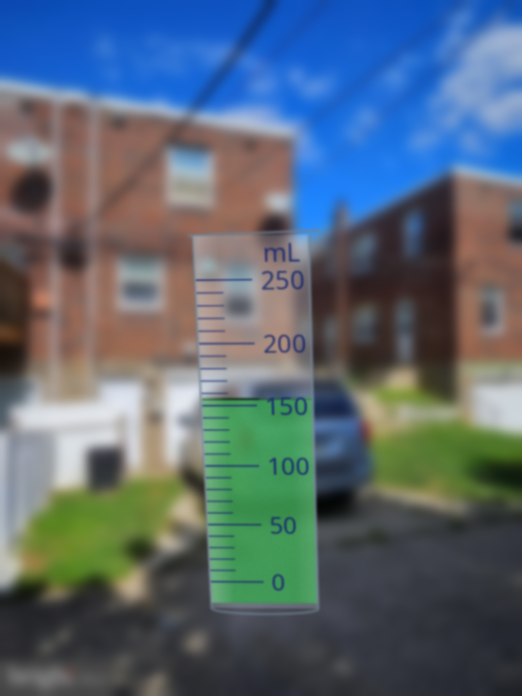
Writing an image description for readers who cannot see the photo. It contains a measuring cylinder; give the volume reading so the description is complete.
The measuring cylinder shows 155 mL
